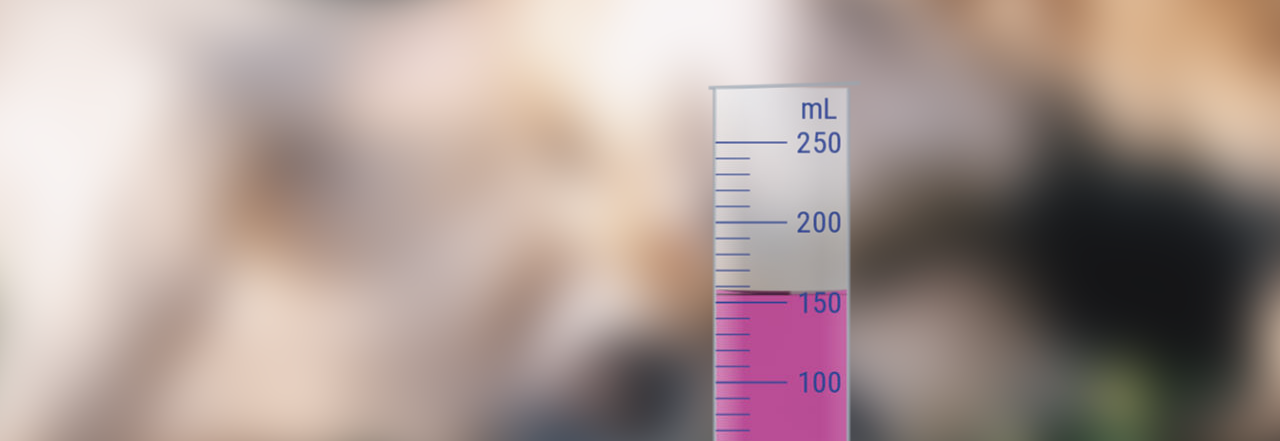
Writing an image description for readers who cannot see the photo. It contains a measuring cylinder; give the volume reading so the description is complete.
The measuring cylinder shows 155 mL
